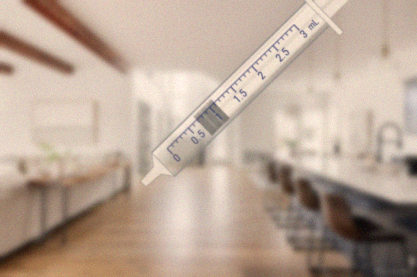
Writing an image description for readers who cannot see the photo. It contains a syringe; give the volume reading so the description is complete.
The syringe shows 0.7 mL
